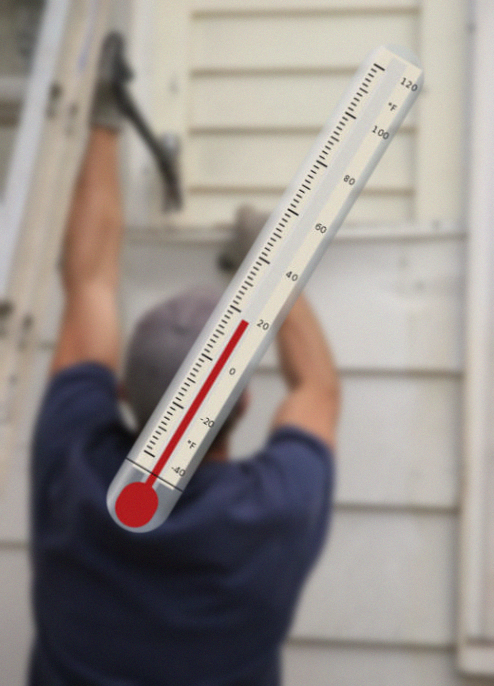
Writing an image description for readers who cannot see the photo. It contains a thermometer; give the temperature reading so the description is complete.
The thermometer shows 18 °F
